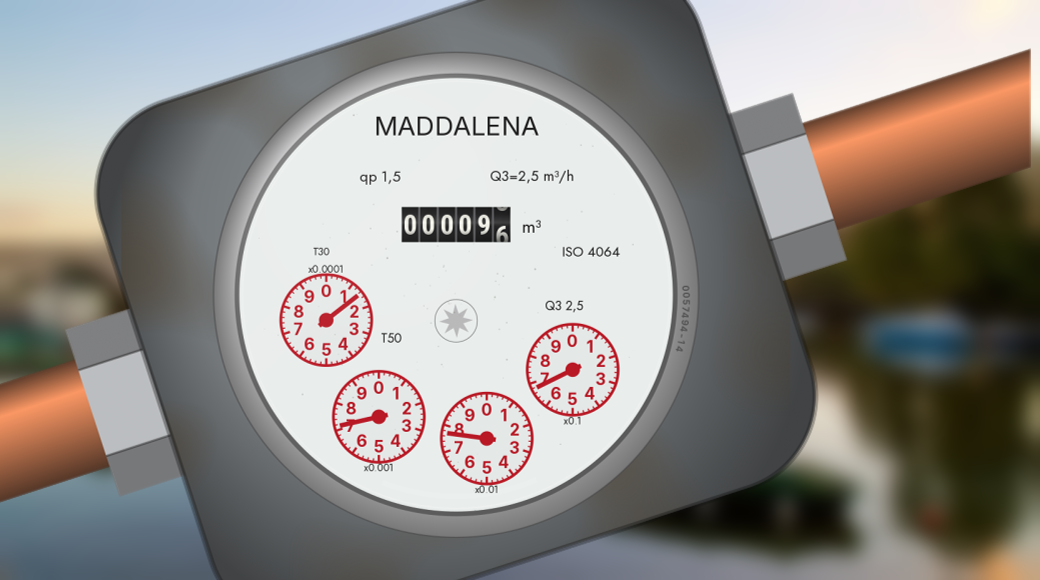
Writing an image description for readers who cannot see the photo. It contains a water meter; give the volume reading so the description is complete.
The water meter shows 95.6771 m³
